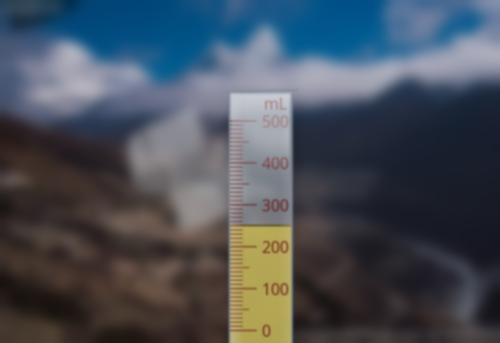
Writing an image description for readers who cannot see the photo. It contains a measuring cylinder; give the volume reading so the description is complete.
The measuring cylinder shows 250 mL
